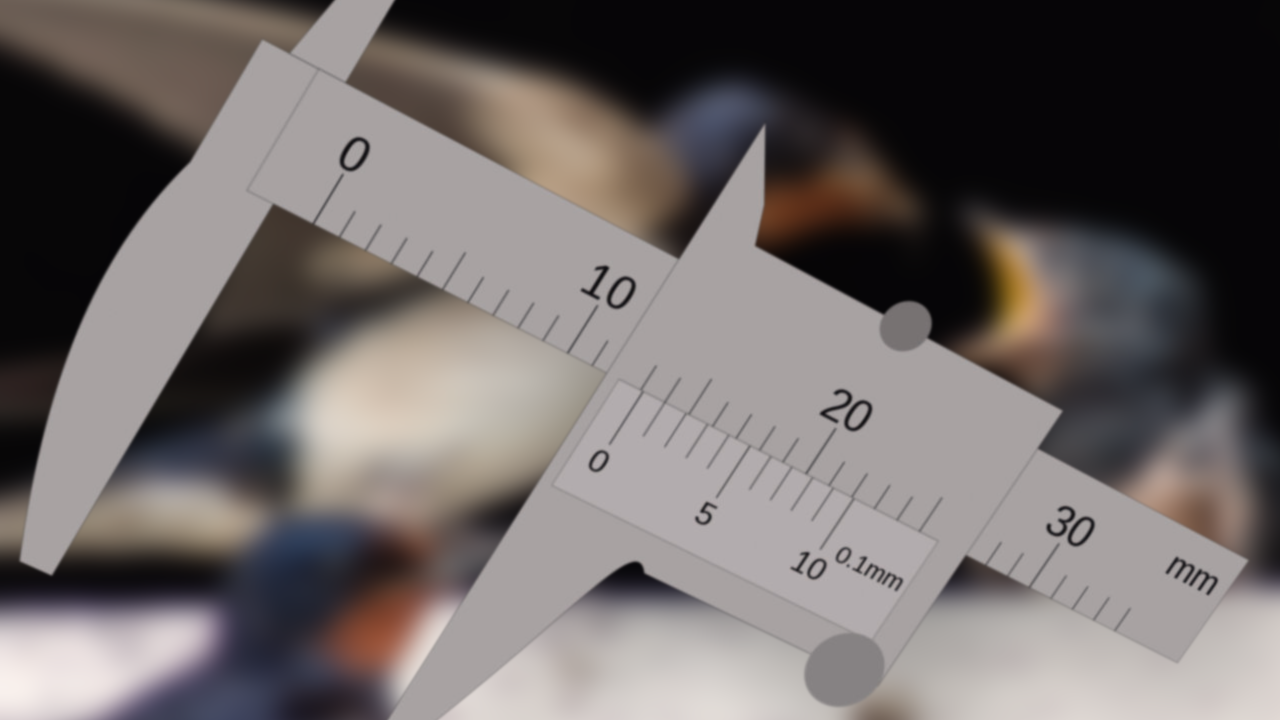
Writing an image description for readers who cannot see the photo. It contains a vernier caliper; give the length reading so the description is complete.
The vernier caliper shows 13.1 mm
